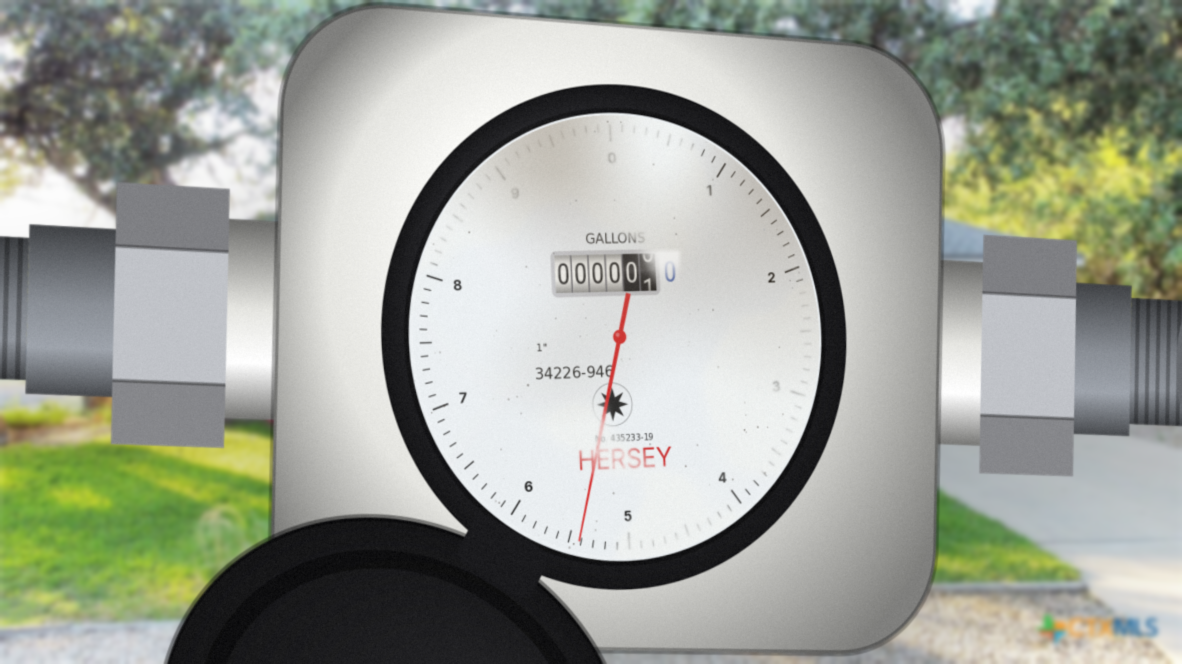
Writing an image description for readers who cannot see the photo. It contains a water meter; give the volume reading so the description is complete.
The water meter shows 5.4 gal
